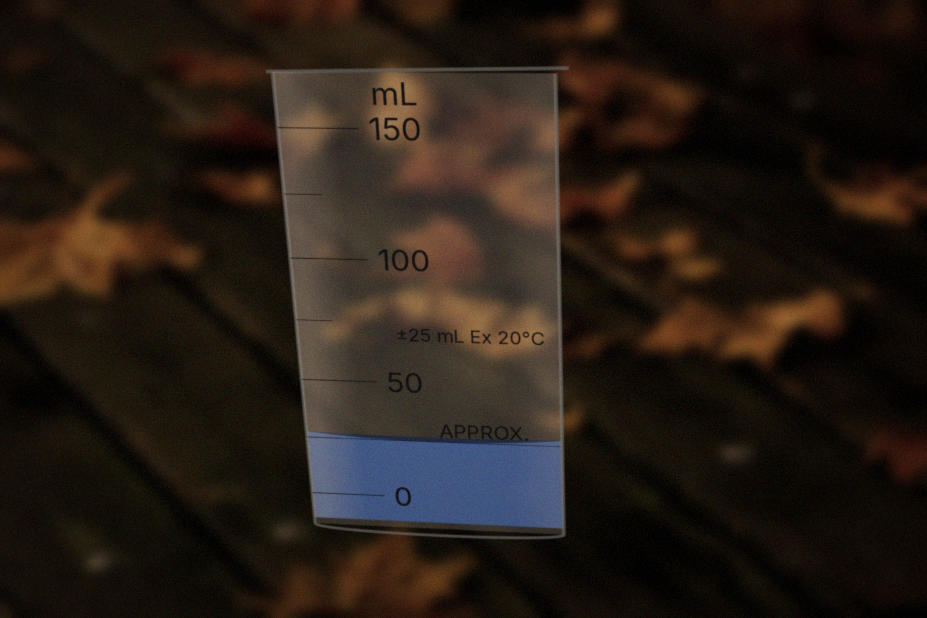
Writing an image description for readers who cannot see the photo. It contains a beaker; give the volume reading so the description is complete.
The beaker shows 25 mL
